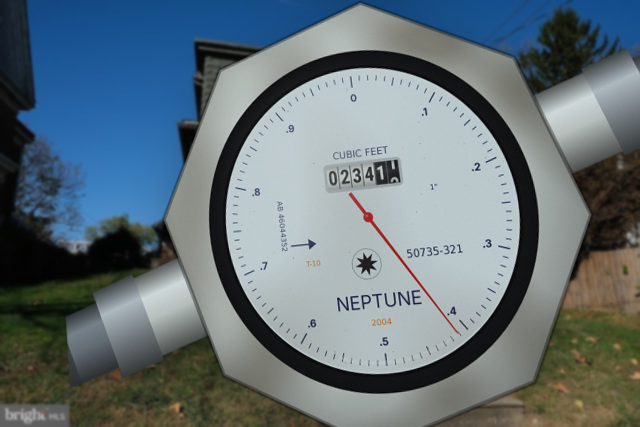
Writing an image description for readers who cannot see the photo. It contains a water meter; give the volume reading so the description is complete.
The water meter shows 23411.41 ft³
